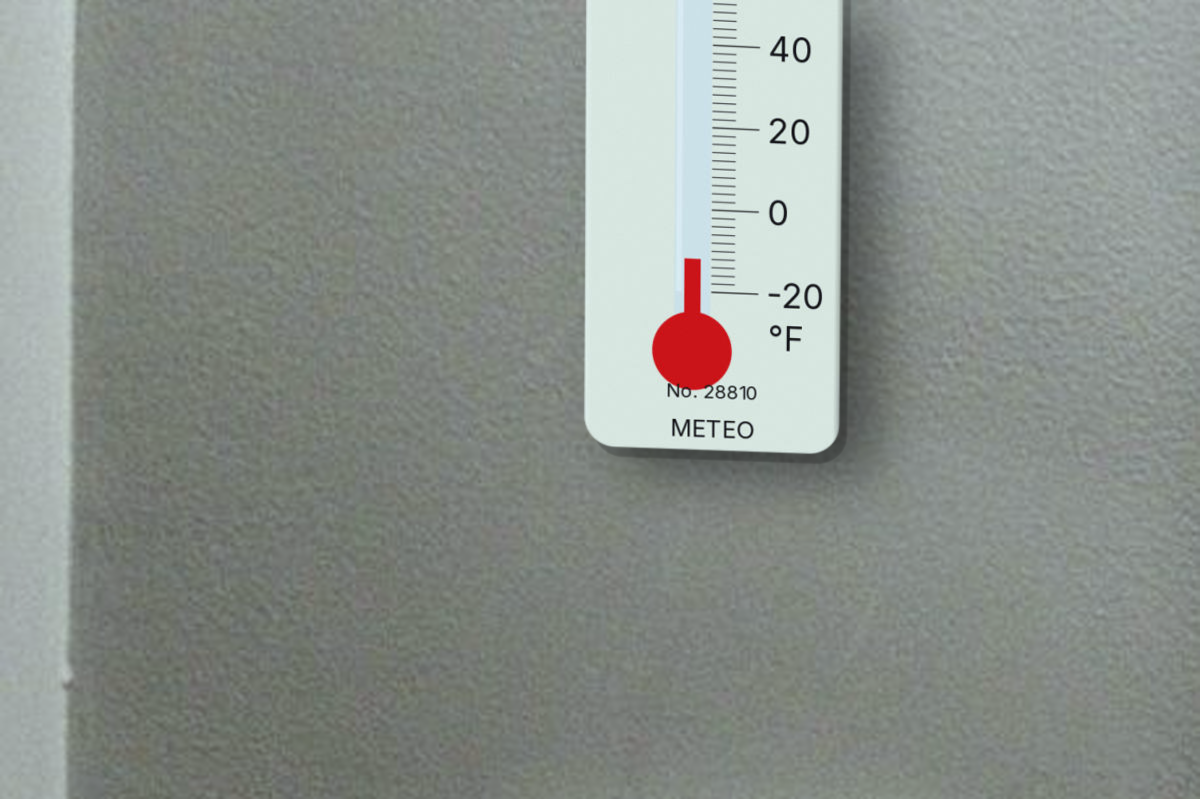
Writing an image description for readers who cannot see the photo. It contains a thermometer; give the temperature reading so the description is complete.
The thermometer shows -12 °F
